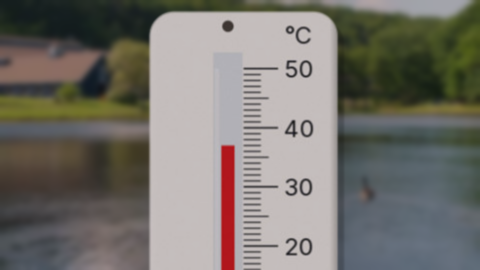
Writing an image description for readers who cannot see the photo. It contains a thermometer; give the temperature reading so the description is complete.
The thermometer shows 37 °C
